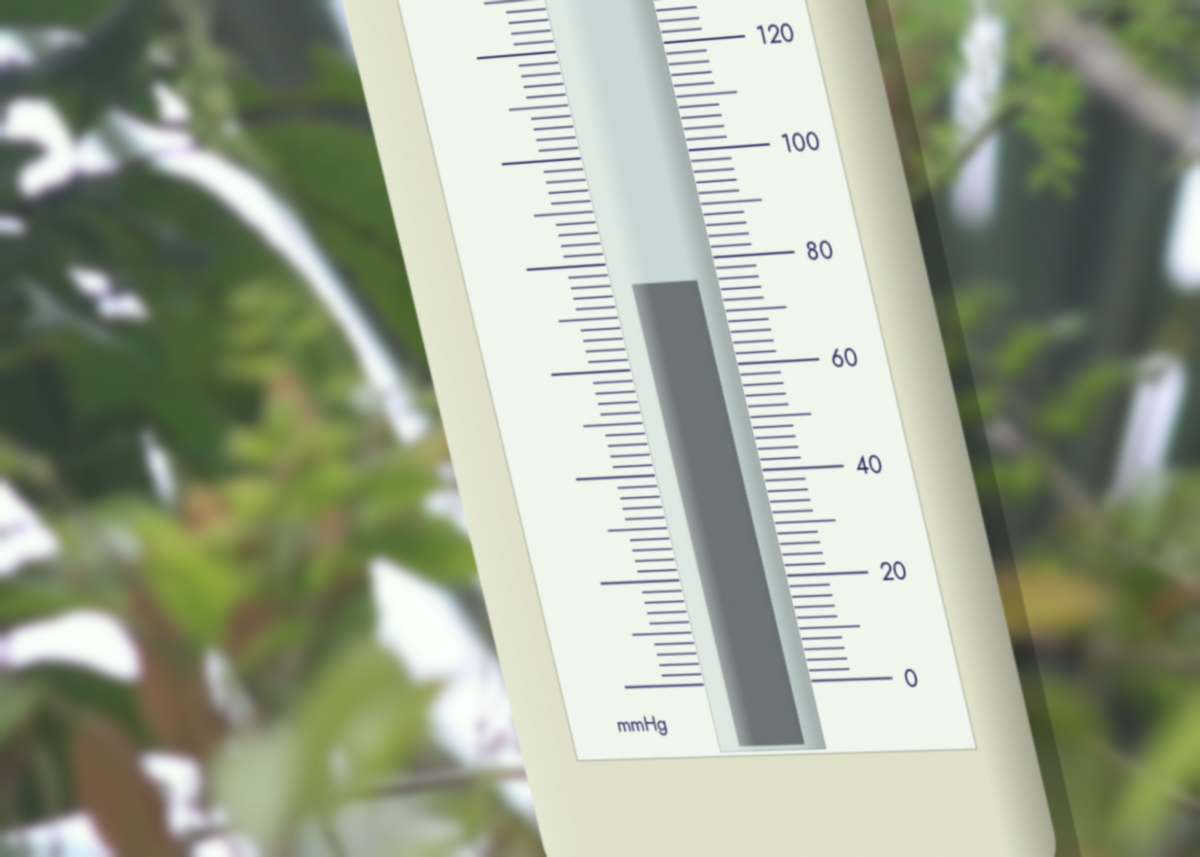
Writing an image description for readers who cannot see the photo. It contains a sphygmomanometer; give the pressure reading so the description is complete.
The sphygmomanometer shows 76 mmHg
